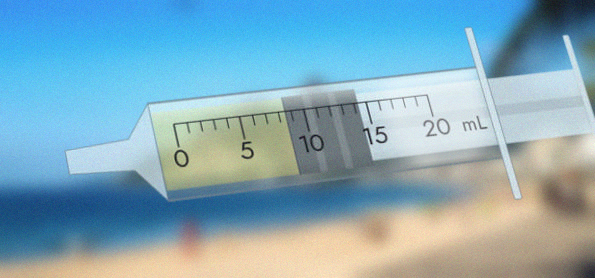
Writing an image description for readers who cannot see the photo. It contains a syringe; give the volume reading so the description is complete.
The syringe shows 8.5 mL
